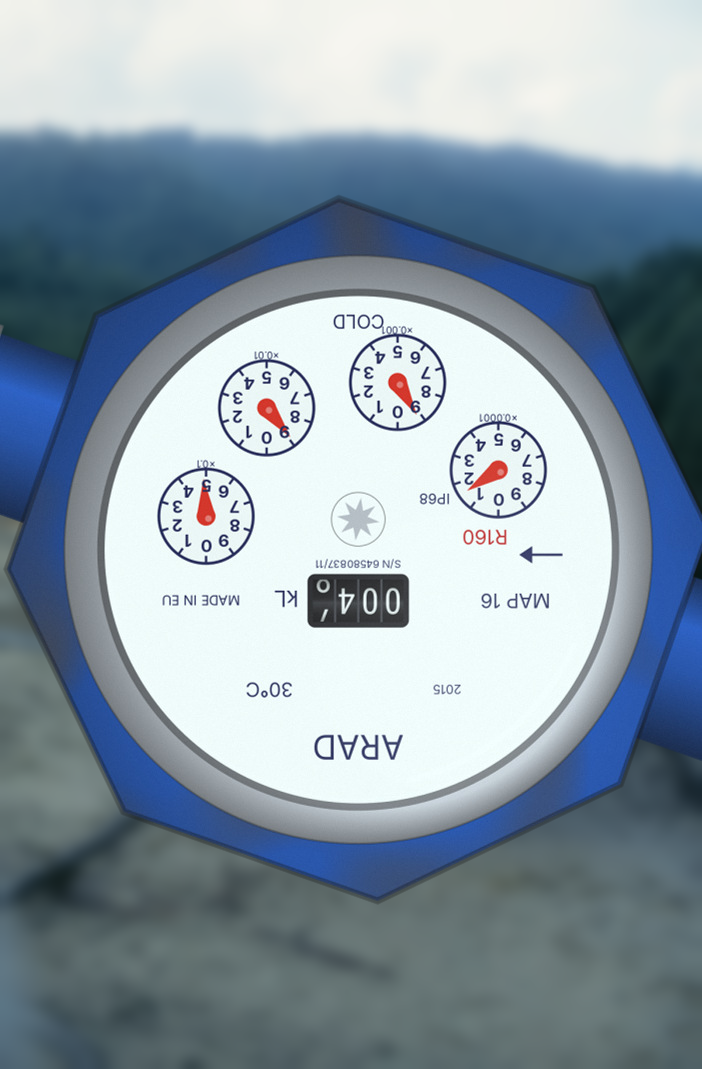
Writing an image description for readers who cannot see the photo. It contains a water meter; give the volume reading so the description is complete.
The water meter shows 47.4891 kL
